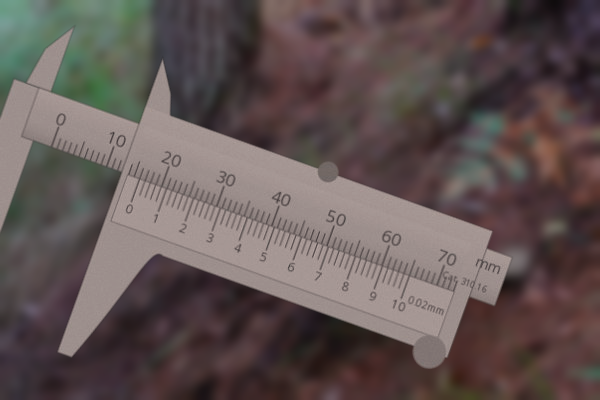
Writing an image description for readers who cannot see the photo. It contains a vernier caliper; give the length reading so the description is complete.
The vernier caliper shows 16.0 mm
